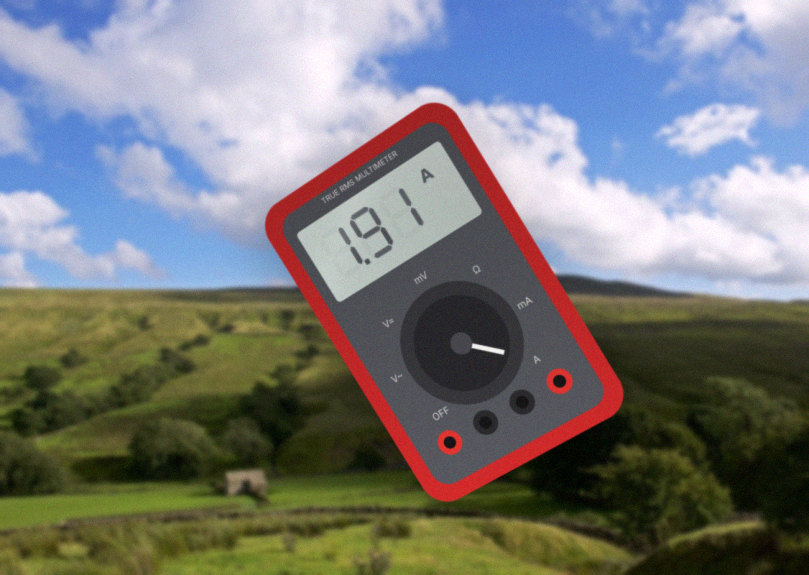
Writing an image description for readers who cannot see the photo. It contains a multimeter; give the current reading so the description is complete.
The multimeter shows 1.91 A
